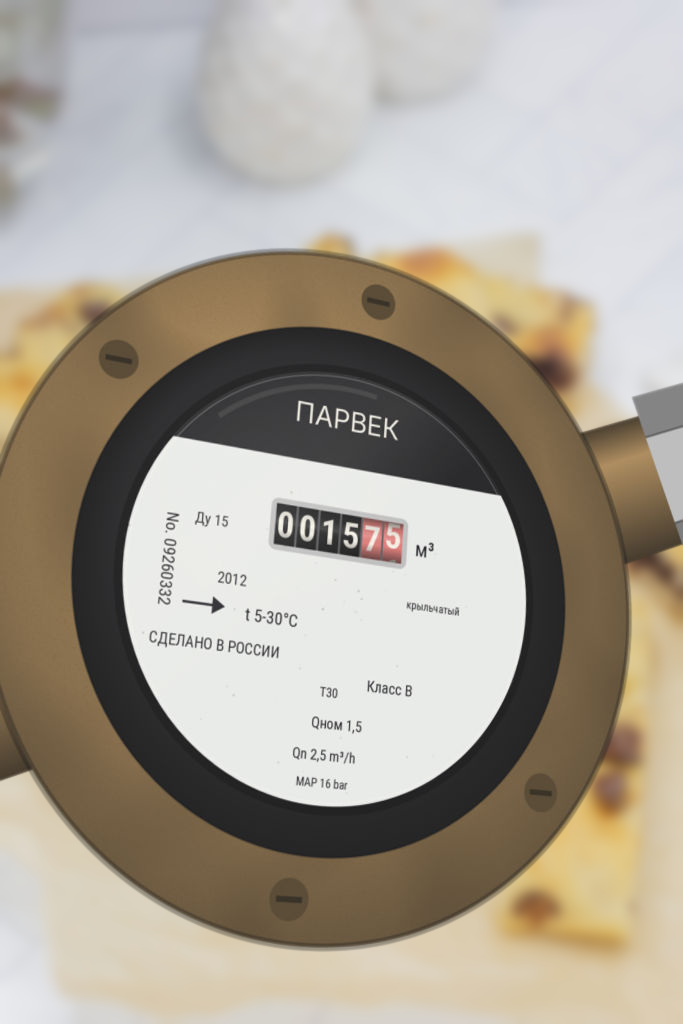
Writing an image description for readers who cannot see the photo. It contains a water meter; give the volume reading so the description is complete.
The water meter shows 15.75 m³
